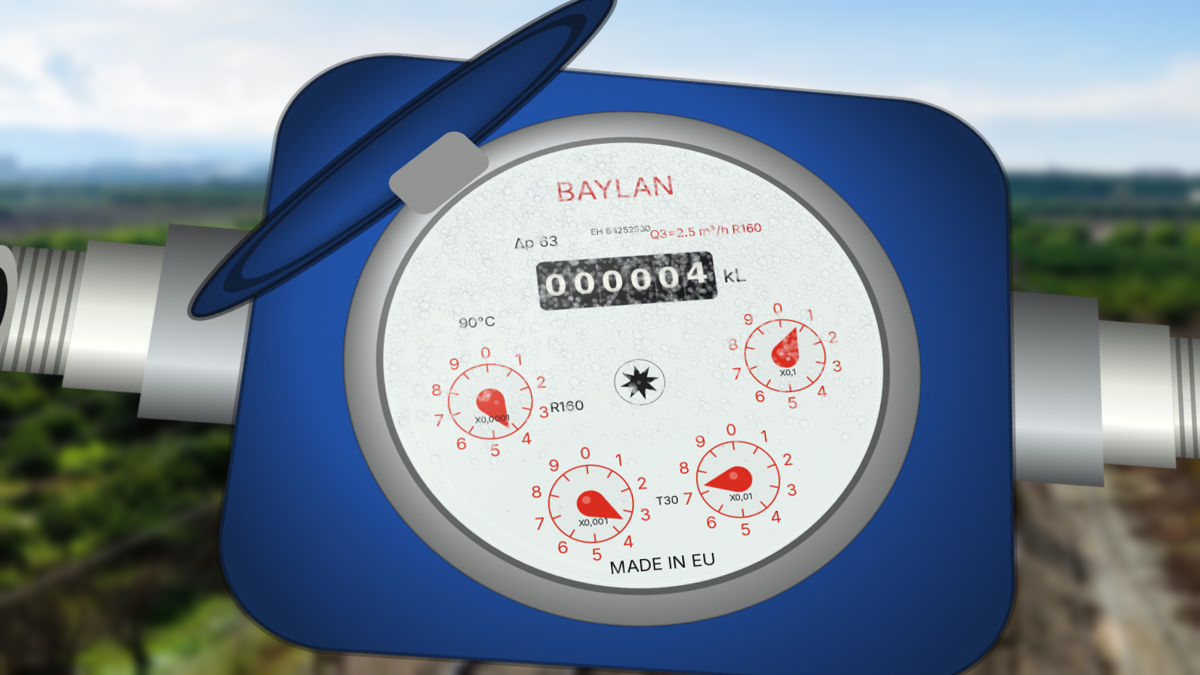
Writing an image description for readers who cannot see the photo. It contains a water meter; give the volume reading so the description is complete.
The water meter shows 4.0734 kL
